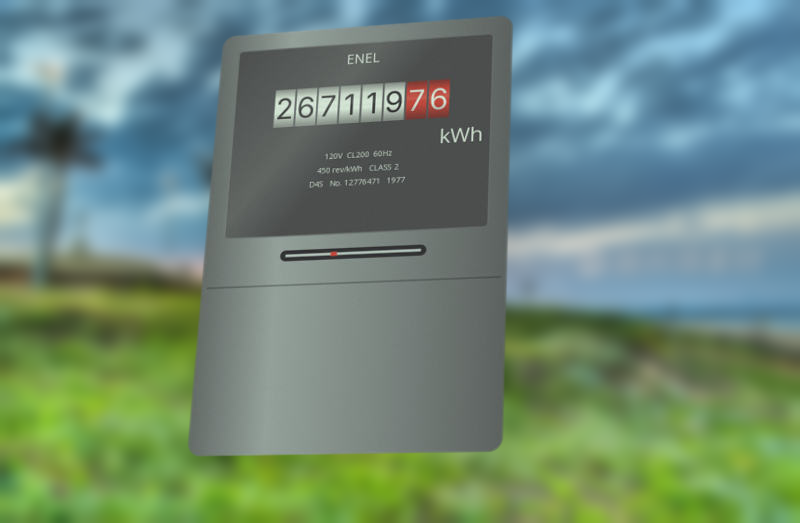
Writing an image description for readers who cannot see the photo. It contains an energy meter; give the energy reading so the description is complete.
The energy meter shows 267119.76 kWh
